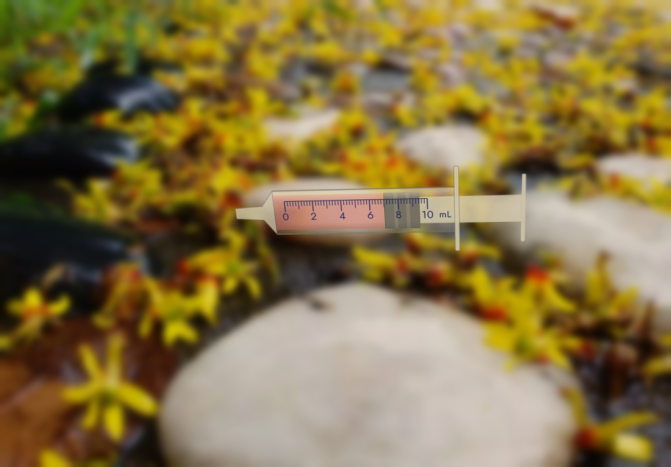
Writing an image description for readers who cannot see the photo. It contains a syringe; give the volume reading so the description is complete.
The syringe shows 7 mL
